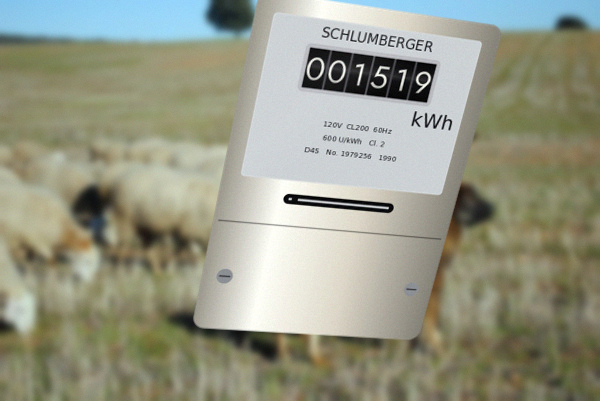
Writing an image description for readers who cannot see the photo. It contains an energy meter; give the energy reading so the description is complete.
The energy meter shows 1519 kWh
